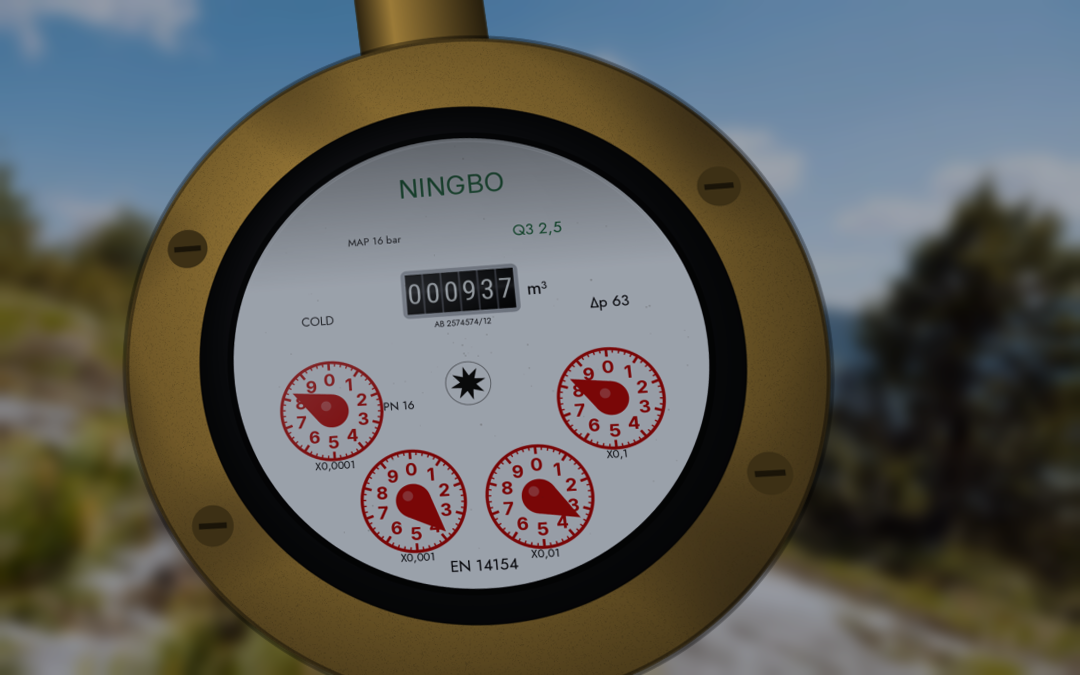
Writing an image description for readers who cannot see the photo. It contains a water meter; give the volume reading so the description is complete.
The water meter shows 937.8338 m³
